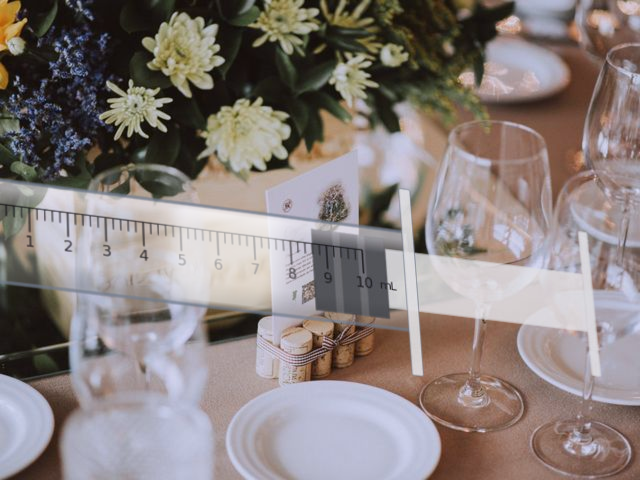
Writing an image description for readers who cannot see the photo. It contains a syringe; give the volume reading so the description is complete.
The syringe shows 8.6 mL
